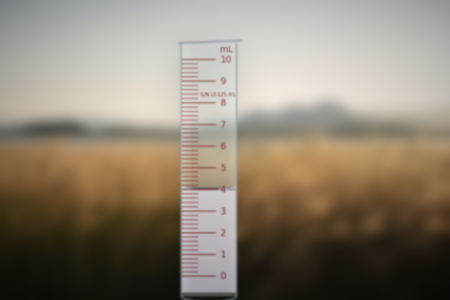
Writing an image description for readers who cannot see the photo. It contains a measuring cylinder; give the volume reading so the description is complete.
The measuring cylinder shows 4 mL
